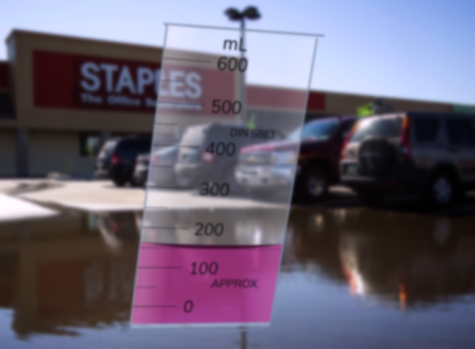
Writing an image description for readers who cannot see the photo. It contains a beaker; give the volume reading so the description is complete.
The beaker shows 150 mL
